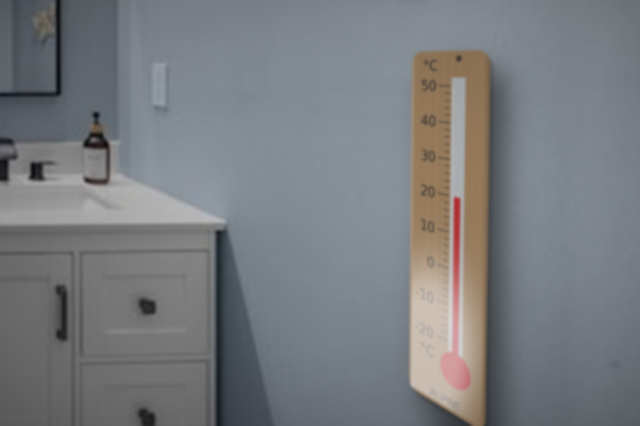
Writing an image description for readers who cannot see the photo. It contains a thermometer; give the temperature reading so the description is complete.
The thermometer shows 20 °C
